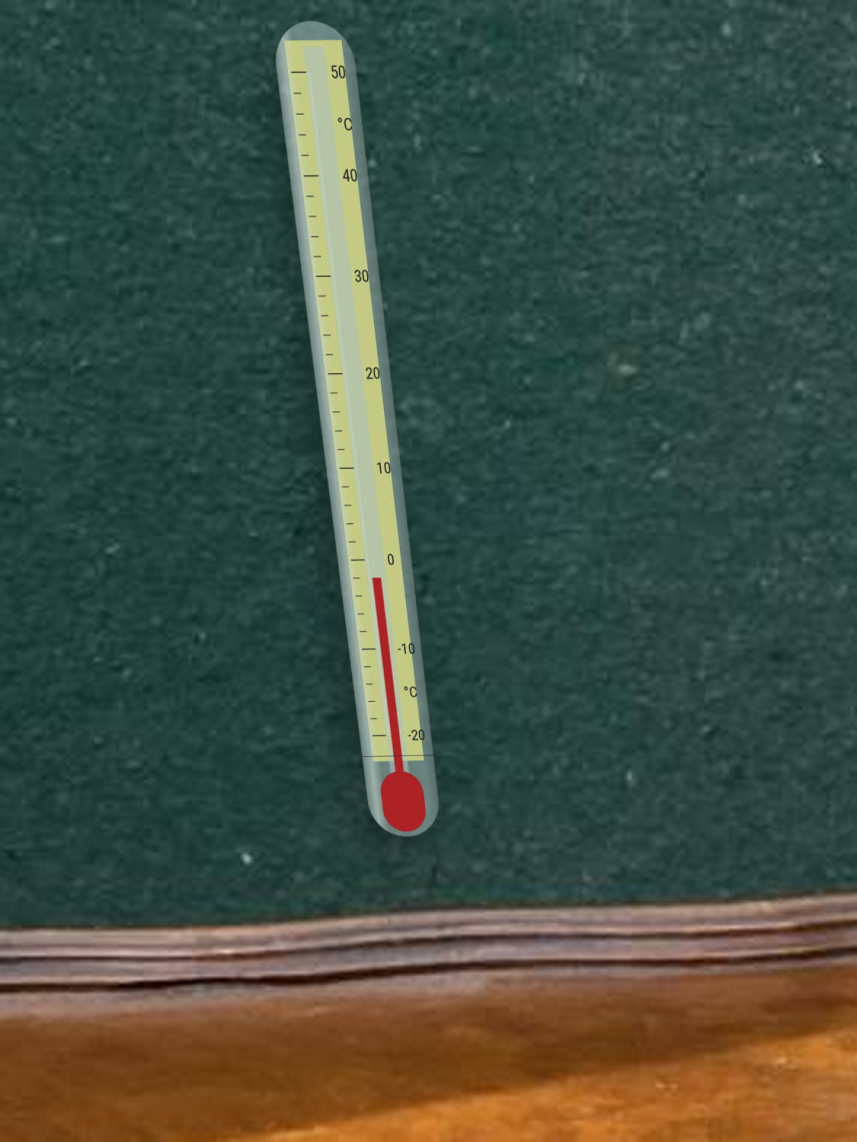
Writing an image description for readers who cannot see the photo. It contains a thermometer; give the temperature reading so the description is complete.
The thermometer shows -2 °C
